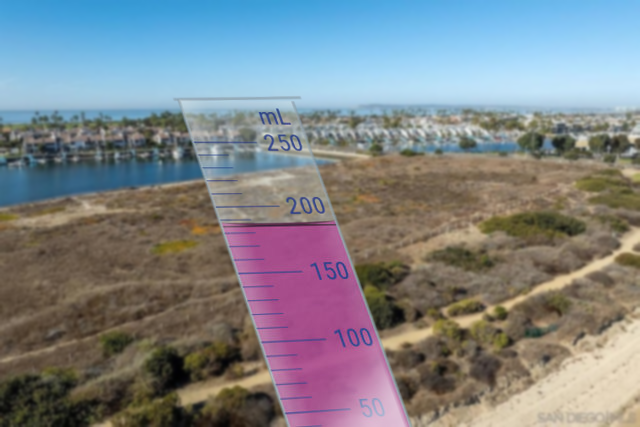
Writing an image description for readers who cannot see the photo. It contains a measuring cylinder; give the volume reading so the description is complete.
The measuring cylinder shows 185 mL
